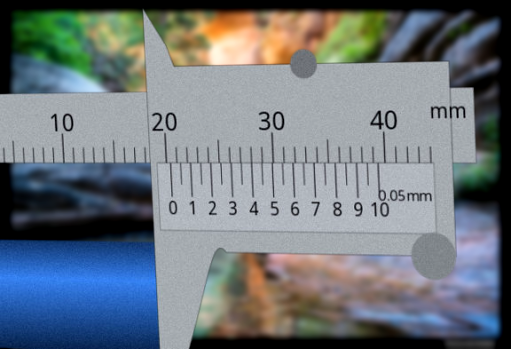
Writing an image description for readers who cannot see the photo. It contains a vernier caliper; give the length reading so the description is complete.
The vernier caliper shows 20.4 mm
